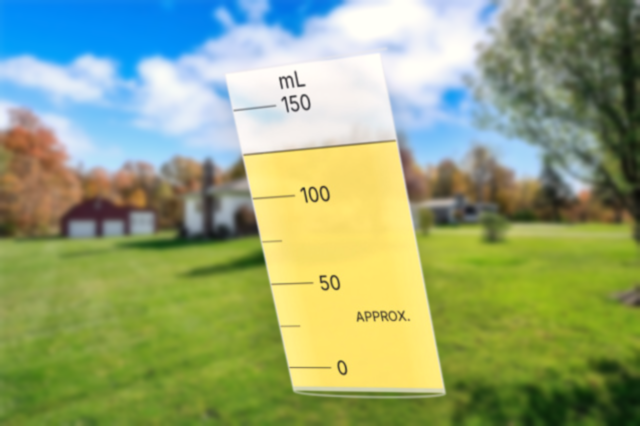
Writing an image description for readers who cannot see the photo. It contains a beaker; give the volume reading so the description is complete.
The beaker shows 125 mL
